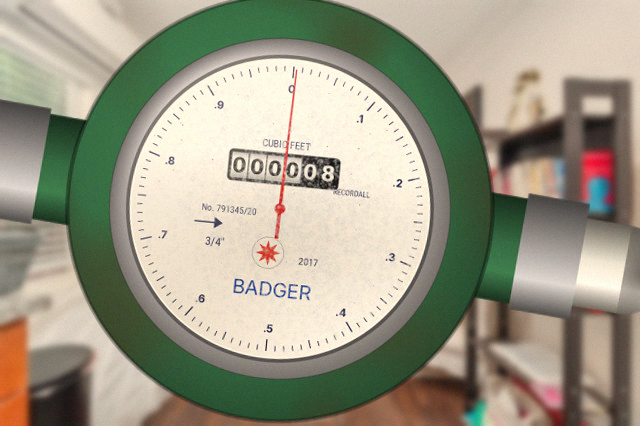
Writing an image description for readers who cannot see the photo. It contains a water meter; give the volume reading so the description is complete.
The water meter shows 8.00 ft³
